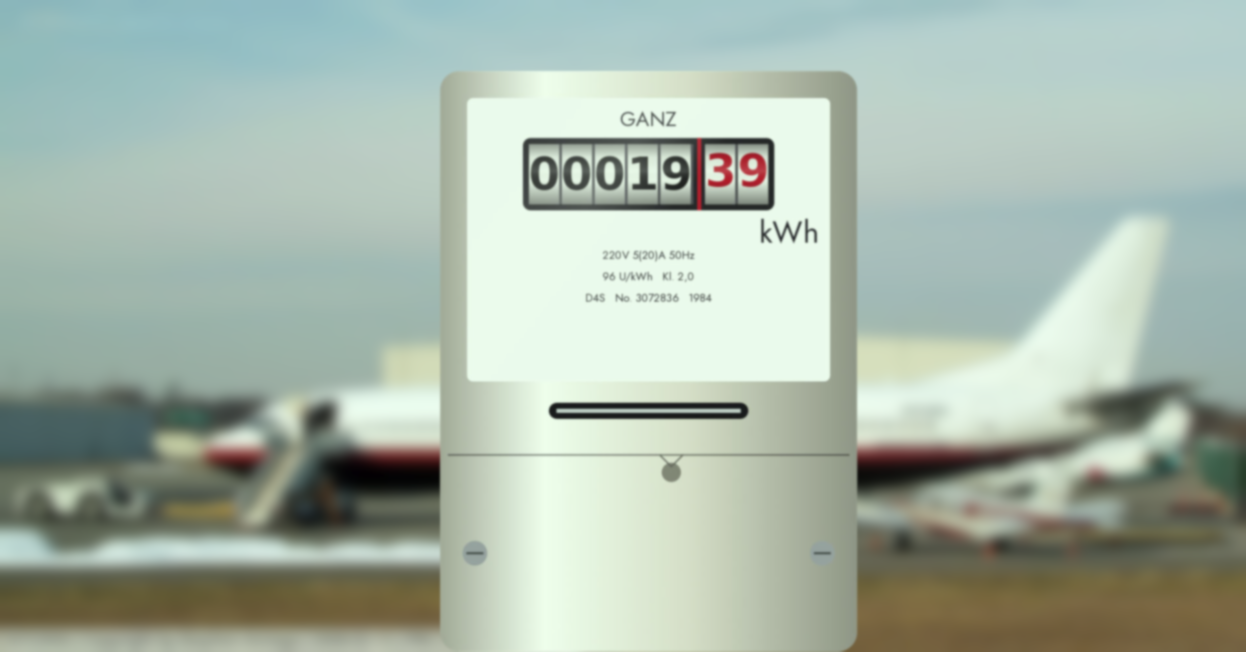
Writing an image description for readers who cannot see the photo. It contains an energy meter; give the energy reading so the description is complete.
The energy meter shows 19.39 kWh
